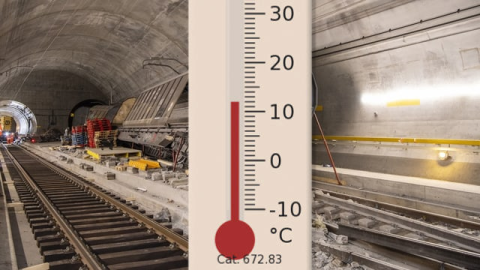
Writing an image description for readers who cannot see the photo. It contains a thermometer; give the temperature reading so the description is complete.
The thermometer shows 12 °C
